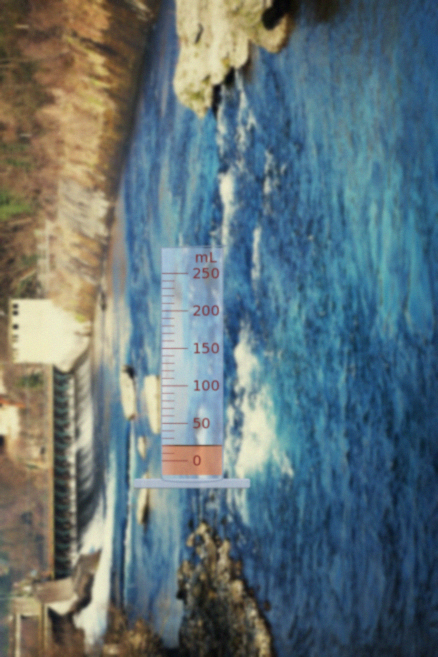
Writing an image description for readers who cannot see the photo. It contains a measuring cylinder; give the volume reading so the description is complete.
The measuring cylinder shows 20 mL
